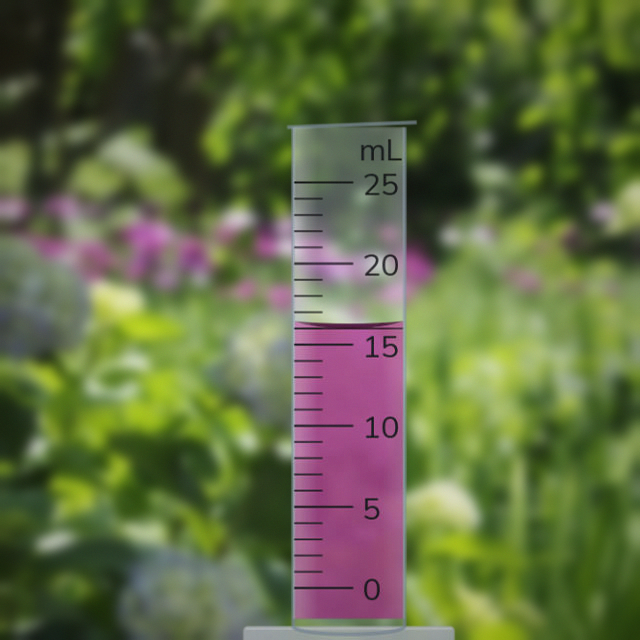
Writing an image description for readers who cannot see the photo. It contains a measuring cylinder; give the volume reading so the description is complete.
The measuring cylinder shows 16 mL
